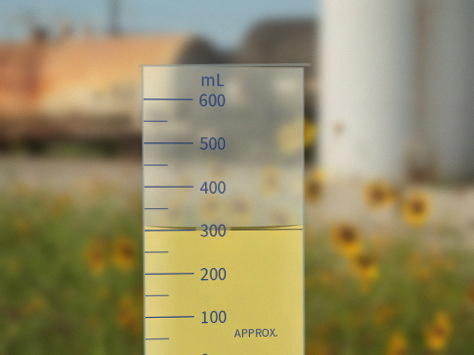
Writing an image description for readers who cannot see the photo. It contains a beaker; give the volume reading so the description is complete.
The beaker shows 300 mL
